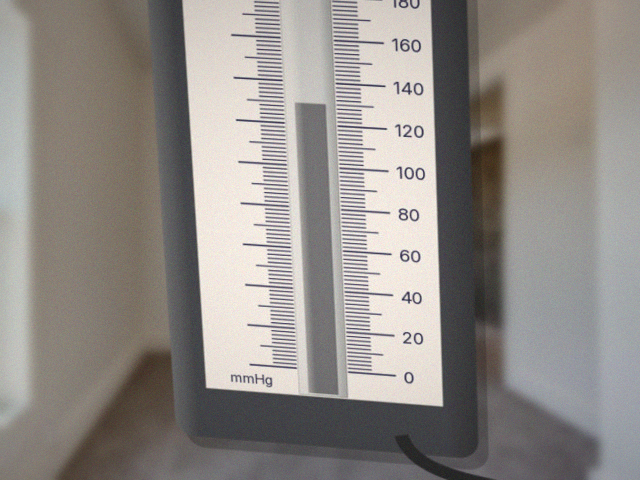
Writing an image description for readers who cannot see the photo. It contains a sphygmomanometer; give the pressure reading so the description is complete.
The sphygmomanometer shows 130 mmHg
